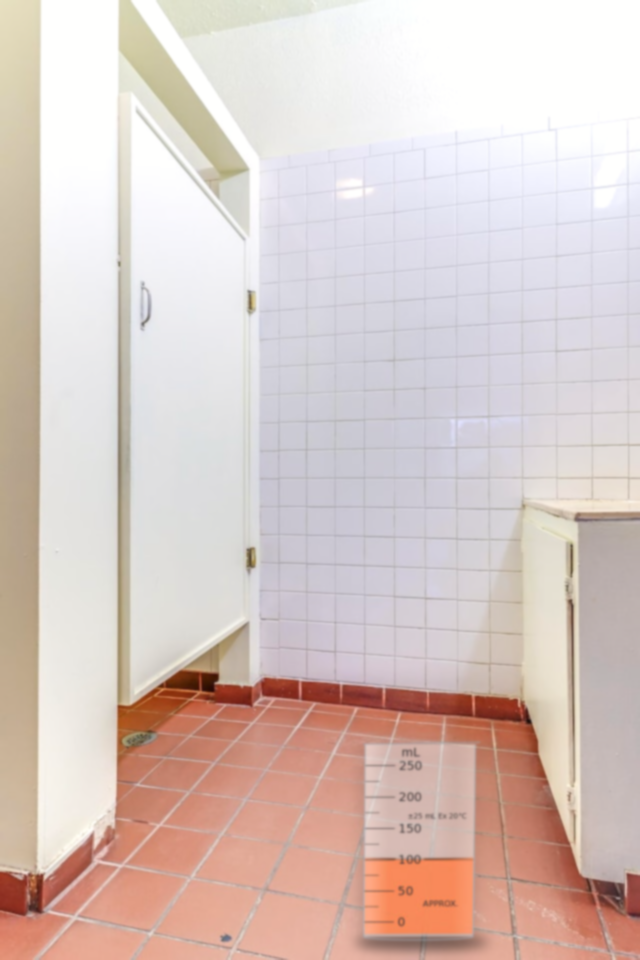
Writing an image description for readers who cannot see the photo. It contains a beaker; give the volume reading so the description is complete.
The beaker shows 100 mL
